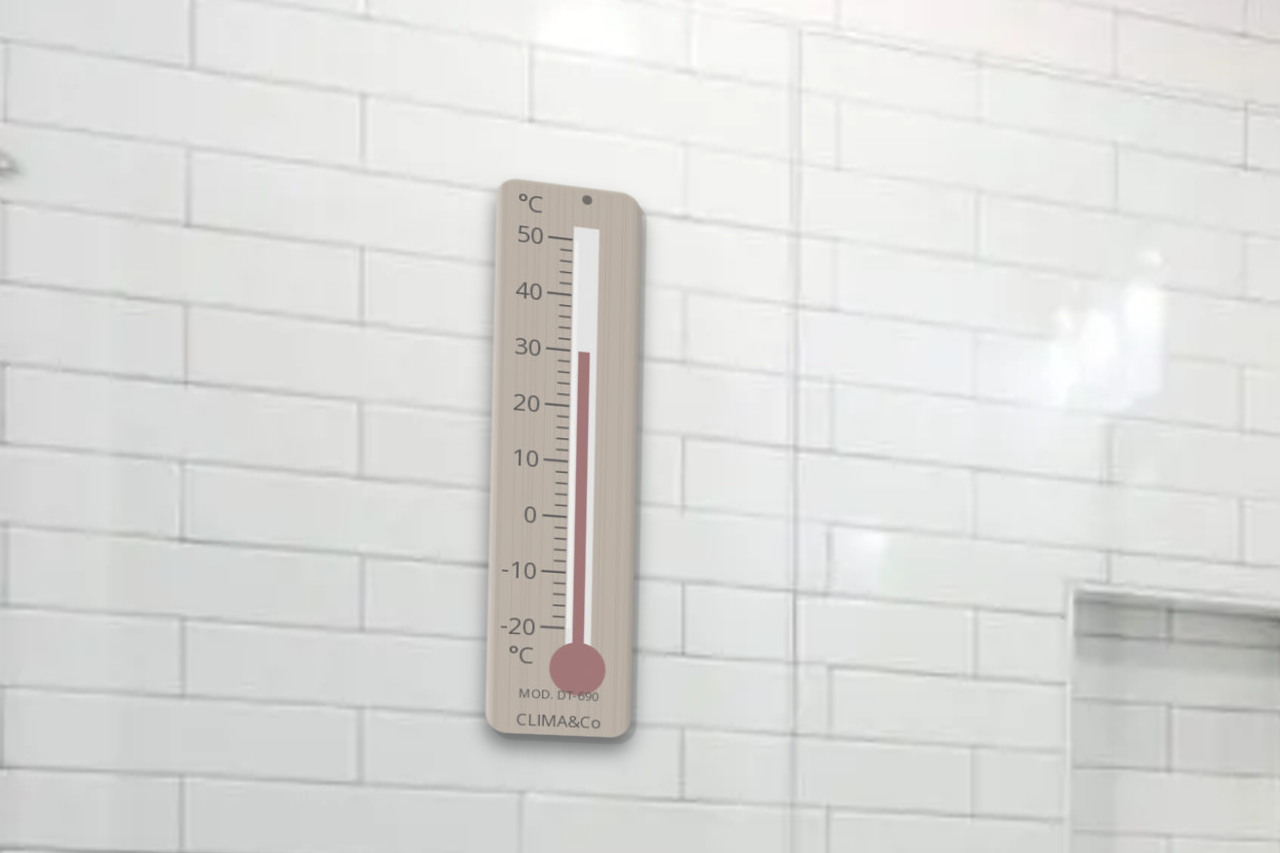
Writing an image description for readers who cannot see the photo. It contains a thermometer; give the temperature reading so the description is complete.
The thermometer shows 30 °C
